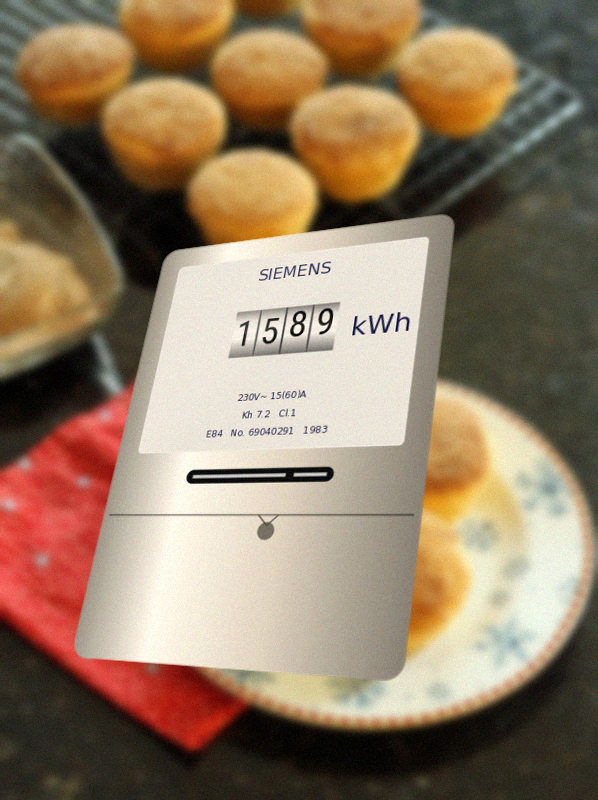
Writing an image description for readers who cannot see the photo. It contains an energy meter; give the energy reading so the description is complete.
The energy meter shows 1589 kWh
